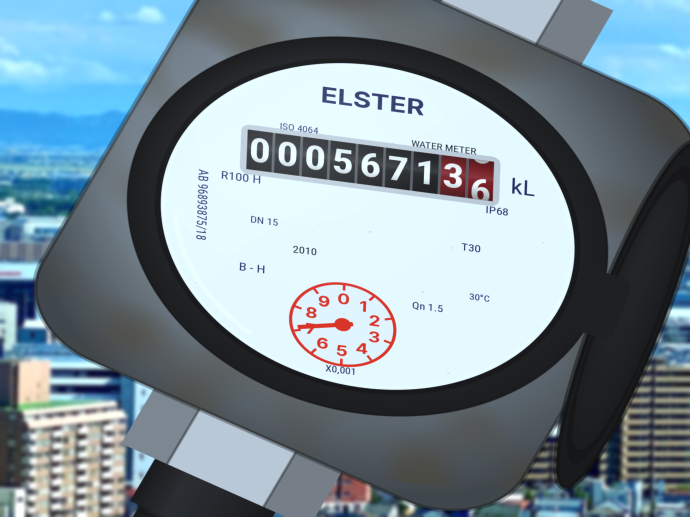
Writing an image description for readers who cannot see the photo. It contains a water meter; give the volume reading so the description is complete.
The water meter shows 5671.357 kL
